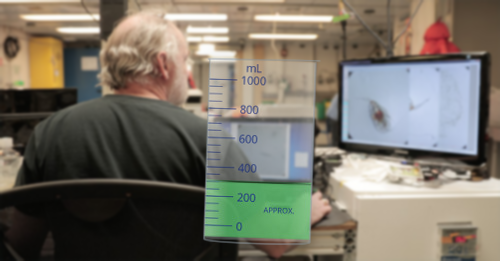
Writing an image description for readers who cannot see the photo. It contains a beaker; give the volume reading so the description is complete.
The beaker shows 300 mL
